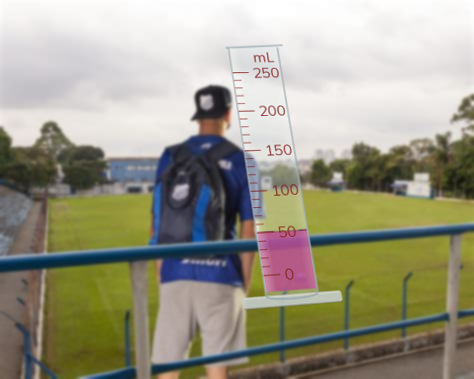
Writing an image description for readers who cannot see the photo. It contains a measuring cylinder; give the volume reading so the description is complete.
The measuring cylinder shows 50 mL
